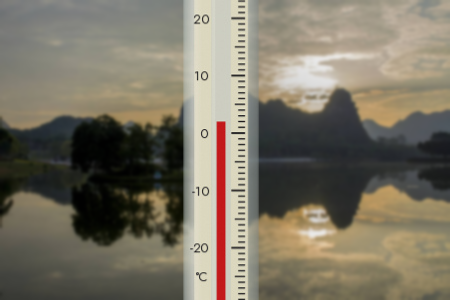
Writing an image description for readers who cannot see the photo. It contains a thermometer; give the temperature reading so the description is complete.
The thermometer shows 2 °C
